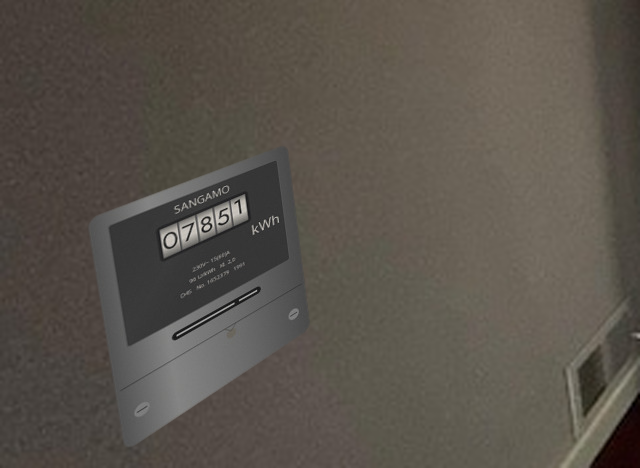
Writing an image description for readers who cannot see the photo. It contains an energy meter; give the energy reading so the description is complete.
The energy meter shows 7851 kWh
